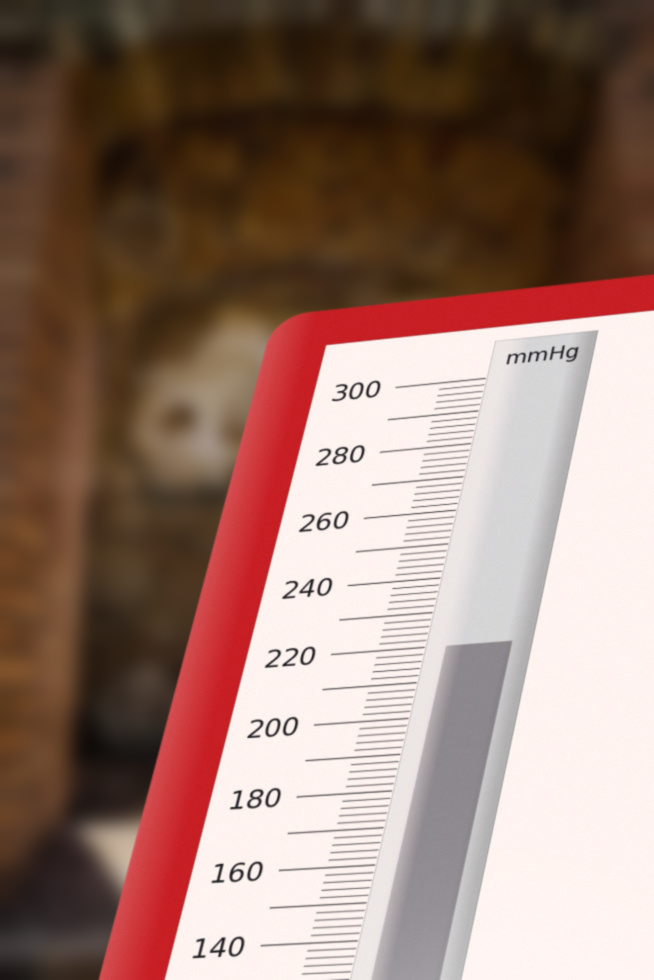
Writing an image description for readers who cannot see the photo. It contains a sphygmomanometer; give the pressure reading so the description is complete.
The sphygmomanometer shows 220 mmHg
